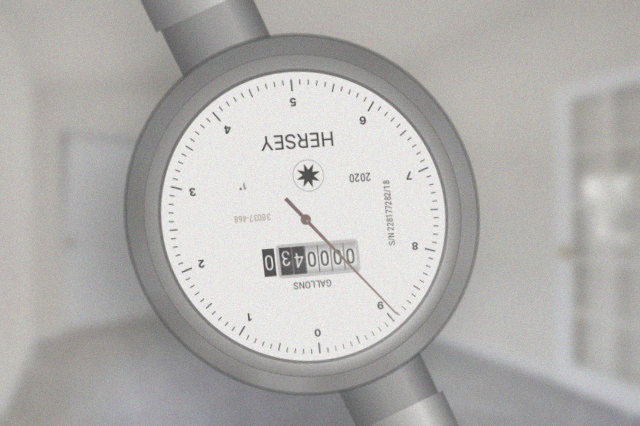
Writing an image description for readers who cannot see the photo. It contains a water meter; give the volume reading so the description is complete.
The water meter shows 428.9 gal
